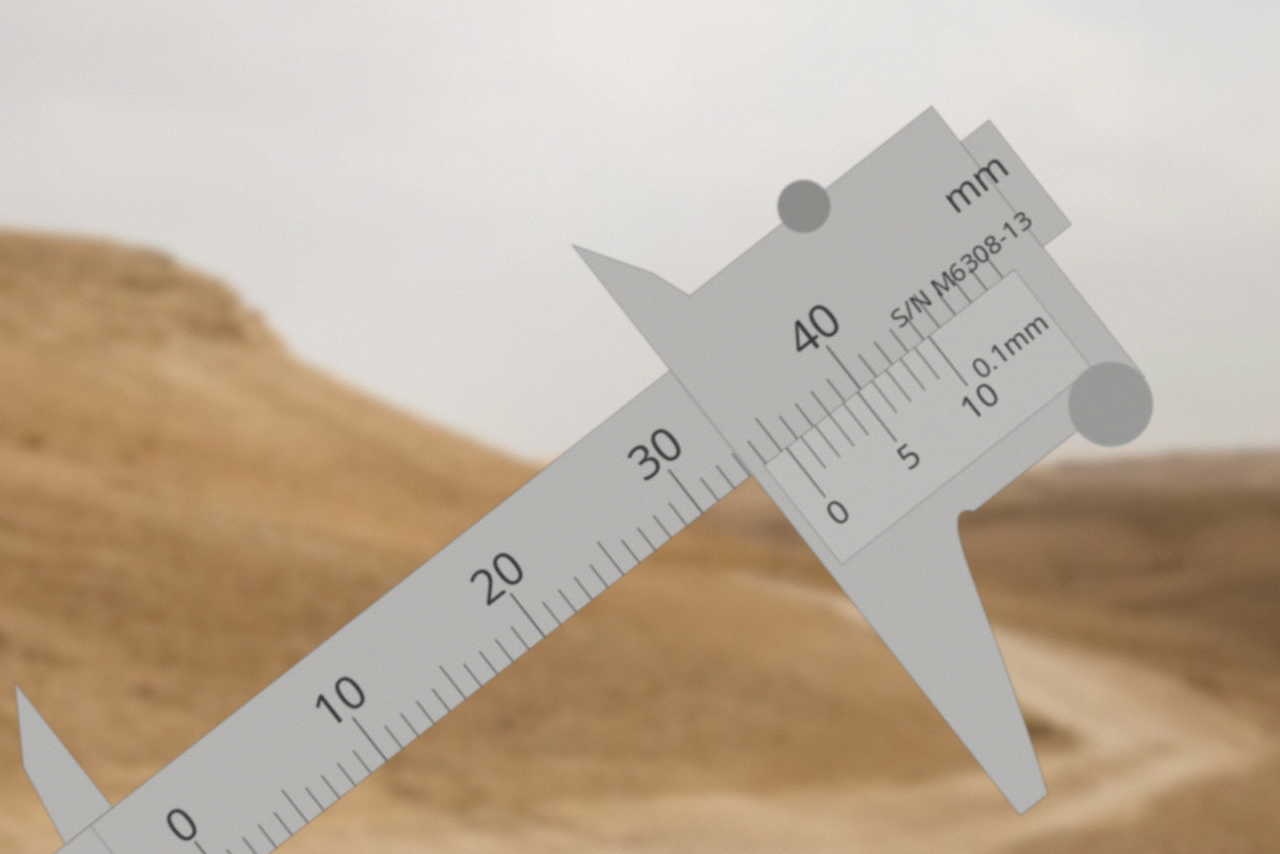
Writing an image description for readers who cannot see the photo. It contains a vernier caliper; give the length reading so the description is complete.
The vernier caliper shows 35.3 mm
